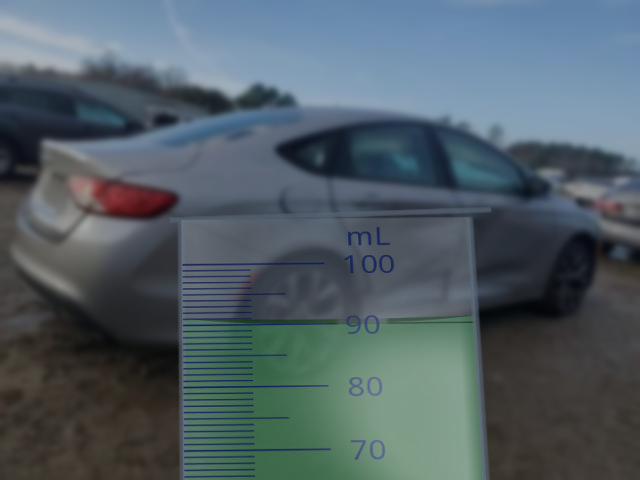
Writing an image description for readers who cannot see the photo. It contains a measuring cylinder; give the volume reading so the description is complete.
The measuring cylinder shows 90 mL
